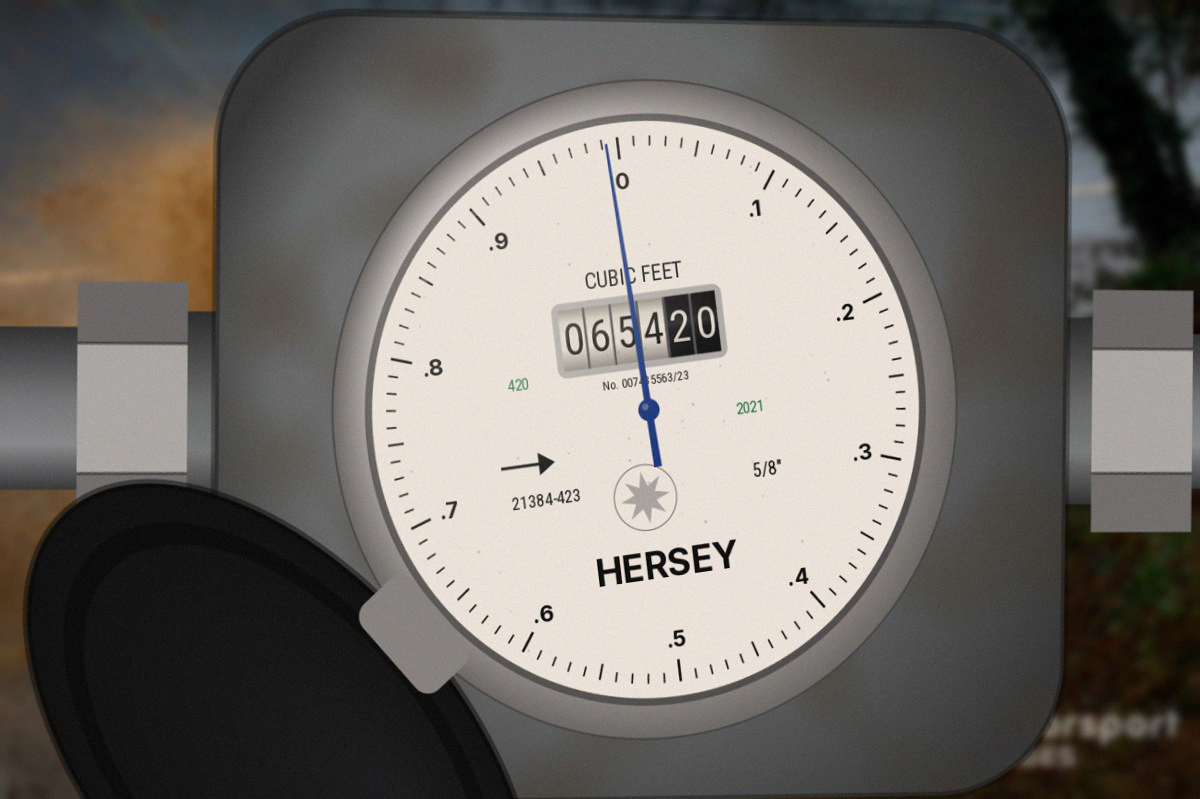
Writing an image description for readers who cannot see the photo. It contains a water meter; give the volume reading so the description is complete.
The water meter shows 65419.99 ft³
